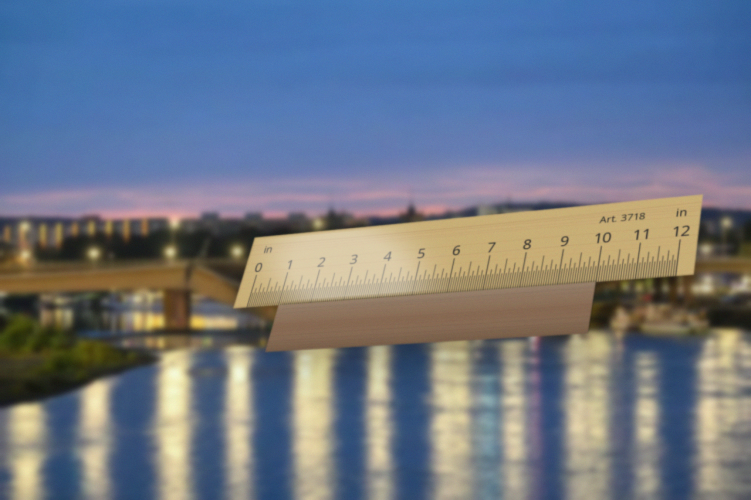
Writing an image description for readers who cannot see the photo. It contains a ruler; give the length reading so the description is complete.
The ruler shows 9 in
